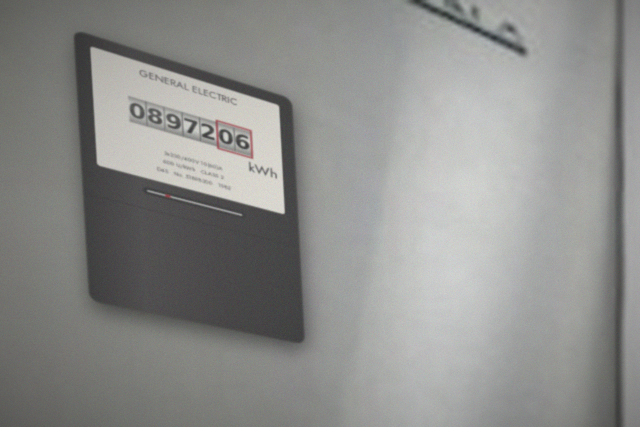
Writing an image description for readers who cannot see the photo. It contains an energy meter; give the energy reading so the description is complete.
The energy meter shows 8972.06 kWh
